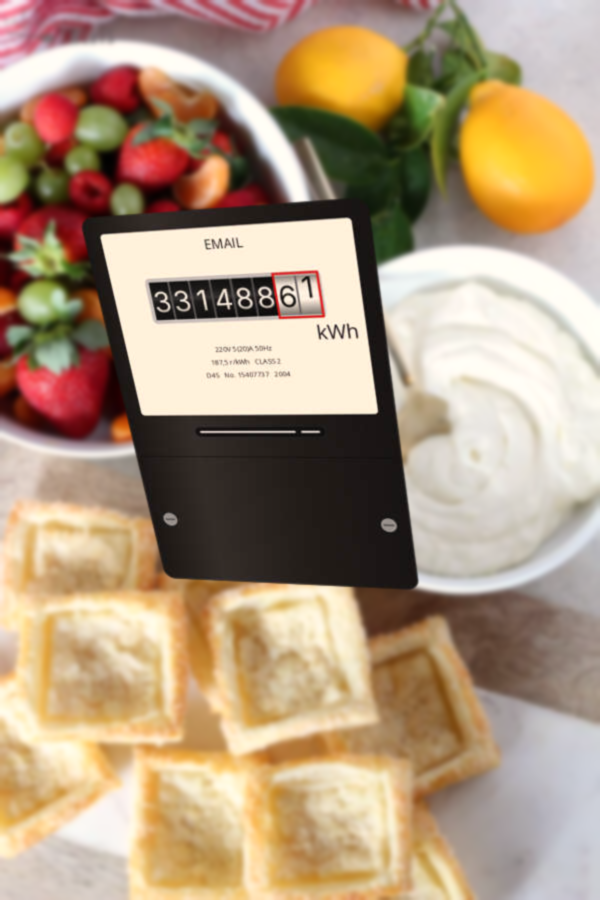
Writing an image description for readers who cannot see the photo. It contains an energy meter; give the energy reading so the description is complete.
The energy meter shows 331488.61 kWh
